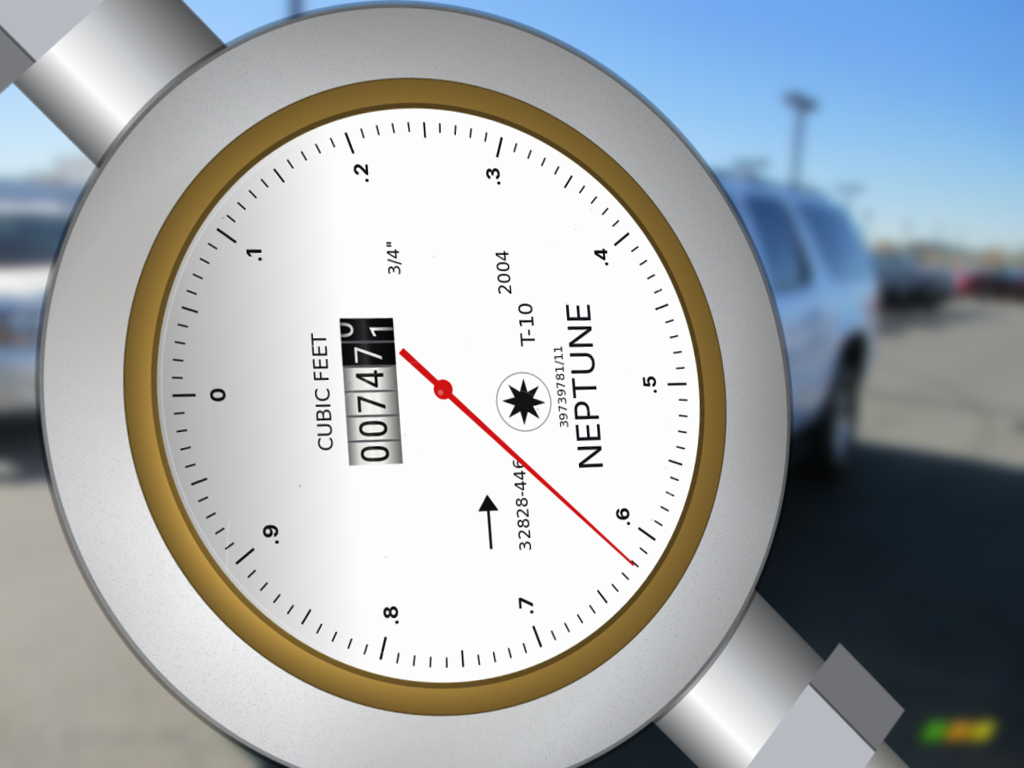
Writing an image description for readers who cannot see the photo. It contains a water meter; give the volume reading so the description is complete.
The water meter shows 7470.62 ft³
